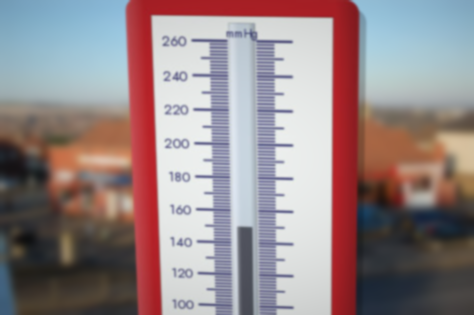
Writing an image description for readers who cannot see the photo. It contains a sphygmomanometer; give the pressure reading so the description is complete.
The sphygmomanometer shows 150 mmHg
